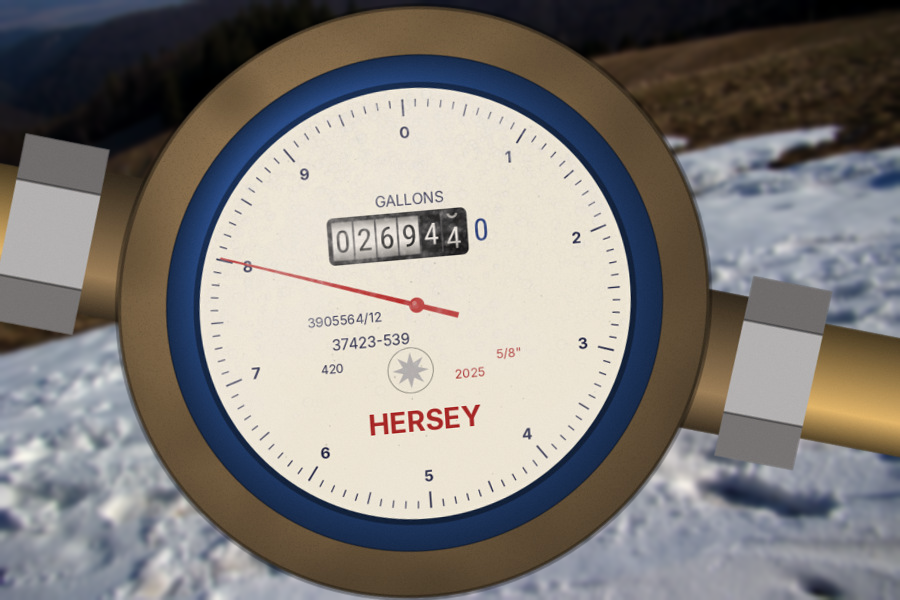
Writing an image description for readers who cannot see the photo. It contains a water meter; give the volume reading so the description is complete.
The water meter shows 269438.0 gal
